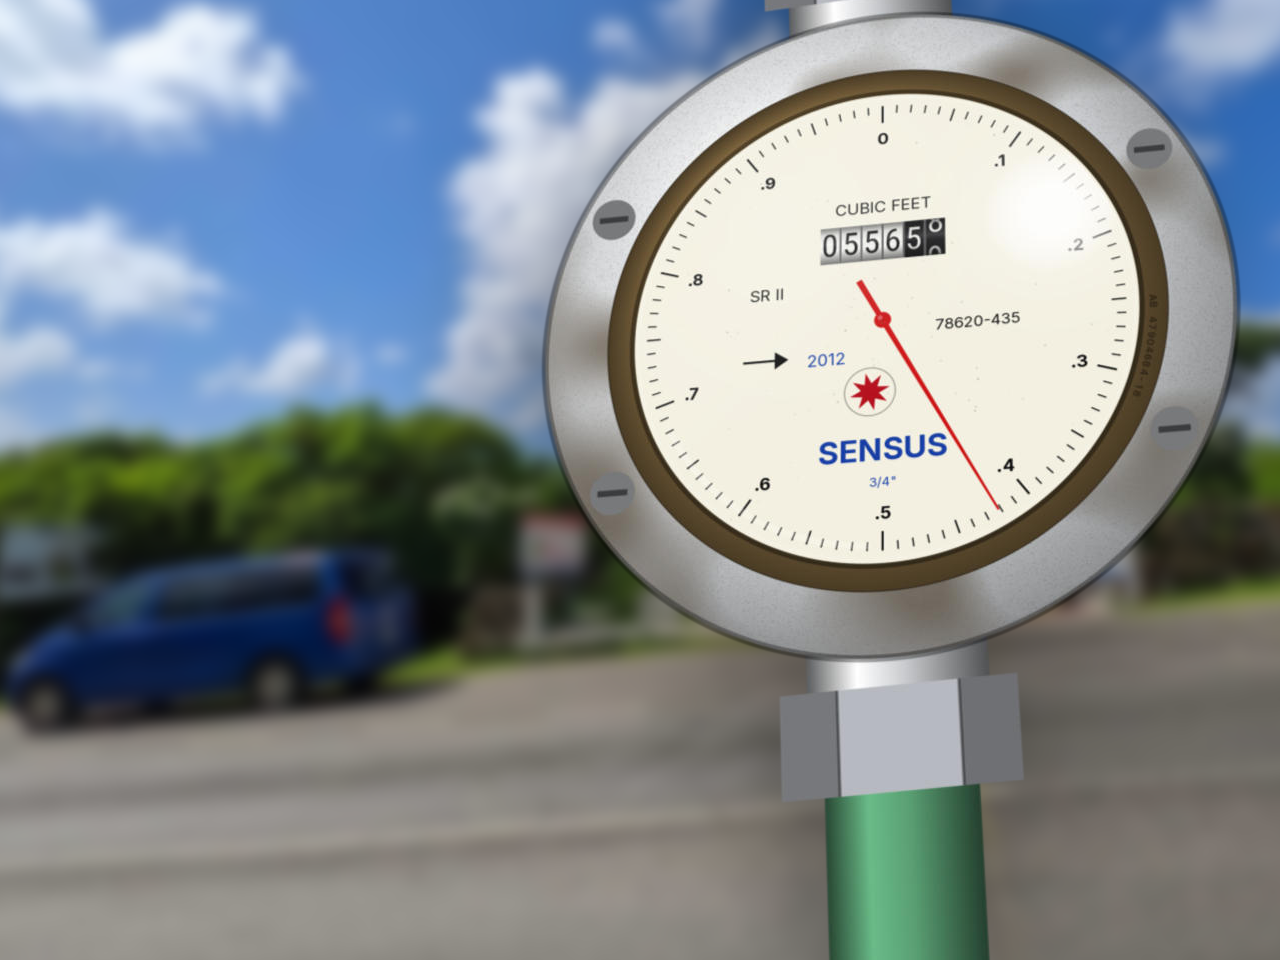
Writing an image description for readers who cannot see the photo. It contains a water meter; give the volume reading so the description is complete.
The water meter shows 55658.42 ft³
